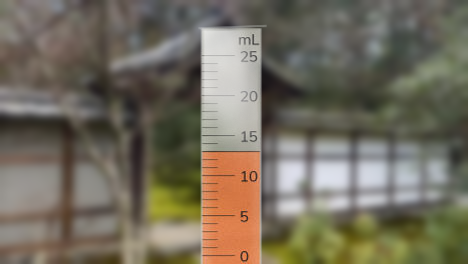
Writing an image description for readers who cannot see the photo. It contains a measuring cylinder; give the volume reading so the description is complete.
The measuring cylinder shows 13 mL
